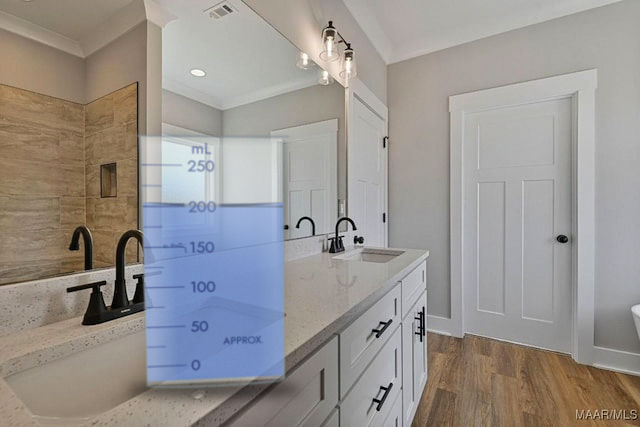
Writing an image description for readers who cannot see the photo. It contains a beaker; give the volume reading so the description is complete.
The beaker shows 200 mL
